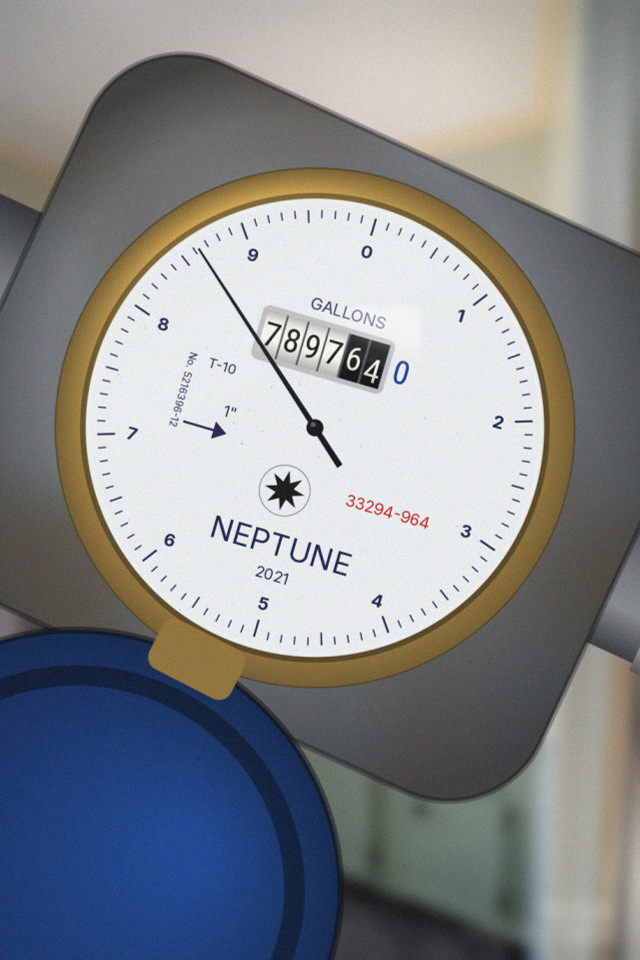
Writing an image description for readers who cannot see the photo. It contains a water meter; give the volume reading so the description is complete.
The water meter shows 7897638.6 gal
